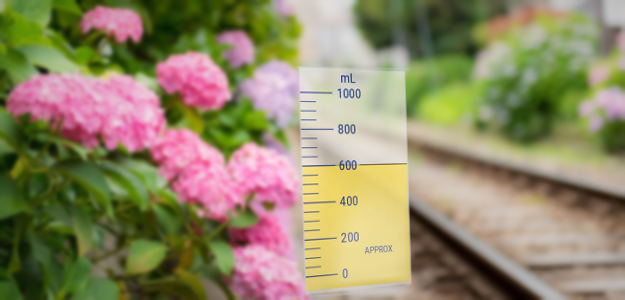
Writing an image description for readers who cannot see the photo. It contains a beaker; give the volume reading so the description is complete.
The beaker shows 600 mL
